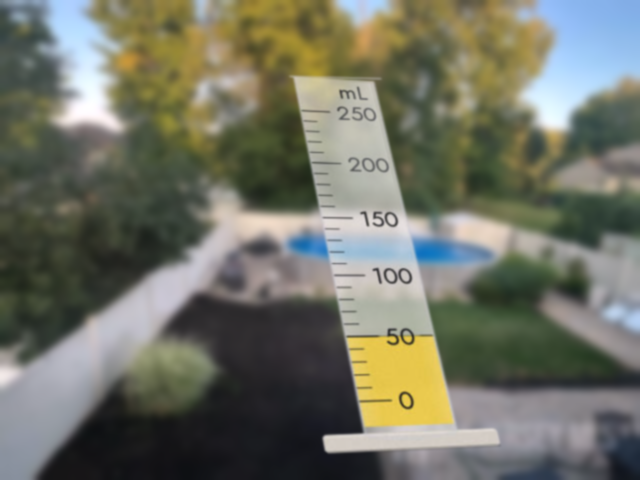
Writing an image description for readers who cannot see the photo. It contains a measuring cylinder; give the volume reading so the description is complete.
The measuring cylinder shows 50 mL
